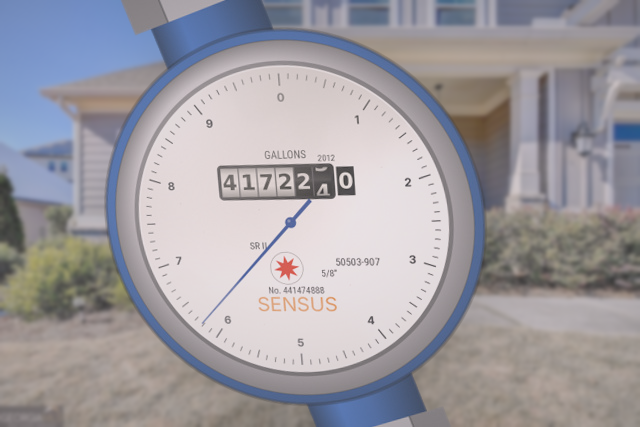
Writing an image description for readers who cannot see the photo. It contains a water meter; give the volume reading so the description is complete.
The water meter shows 4172236.2 gal
